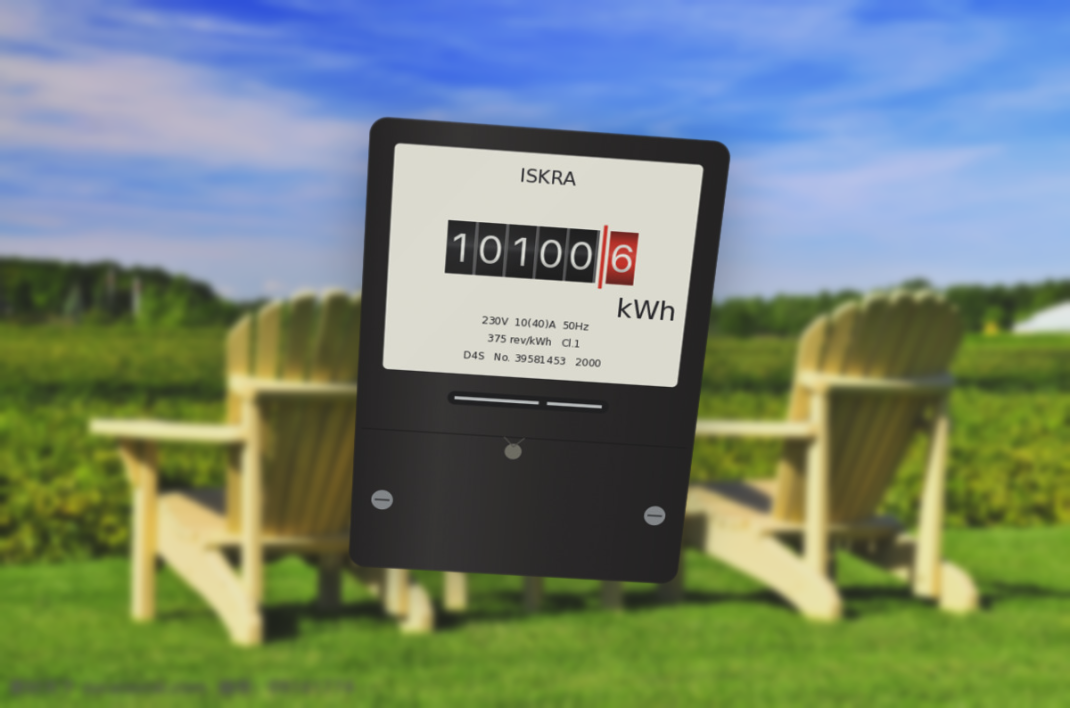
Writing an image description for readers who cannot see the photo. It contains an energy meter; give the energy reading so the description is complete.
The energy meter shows 10100.6 kWh
